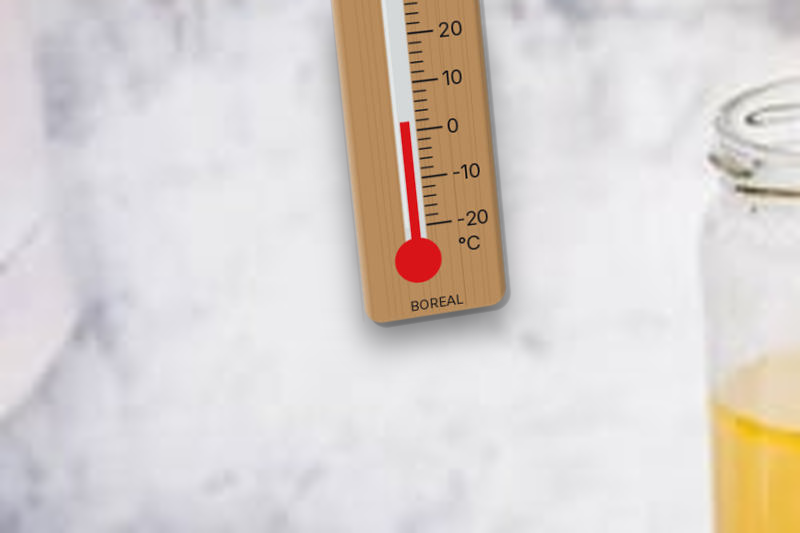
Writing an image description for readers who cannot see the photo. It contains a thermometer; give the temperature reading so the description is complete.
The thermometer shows 2 °C
